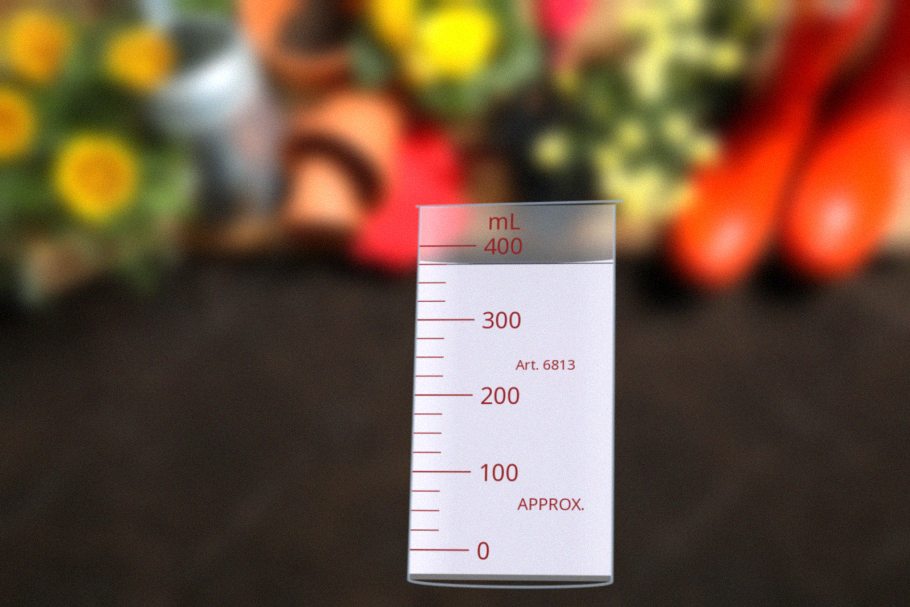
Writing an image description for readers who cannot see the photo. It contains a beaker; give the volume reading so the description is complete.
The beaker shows 375 mL
